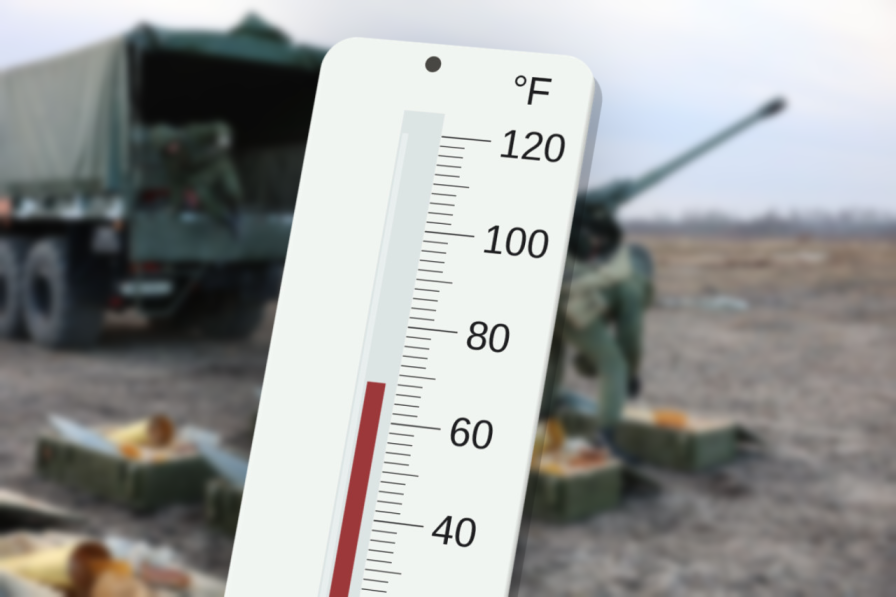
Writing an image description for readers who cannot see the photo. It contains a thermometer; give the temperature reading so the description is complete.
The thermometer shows 68 °F
